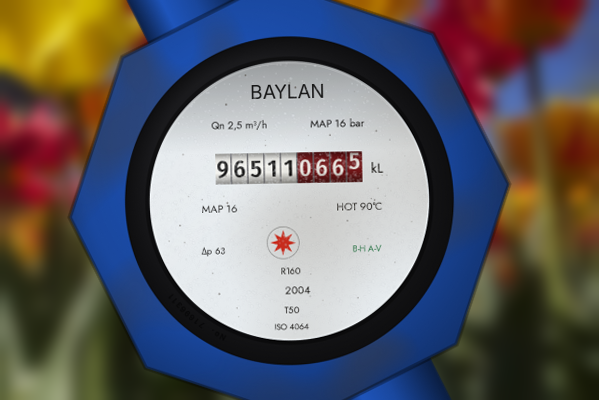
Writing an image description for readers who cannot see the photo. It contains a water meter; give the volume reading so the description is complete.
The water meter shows 96511.0665 kL
